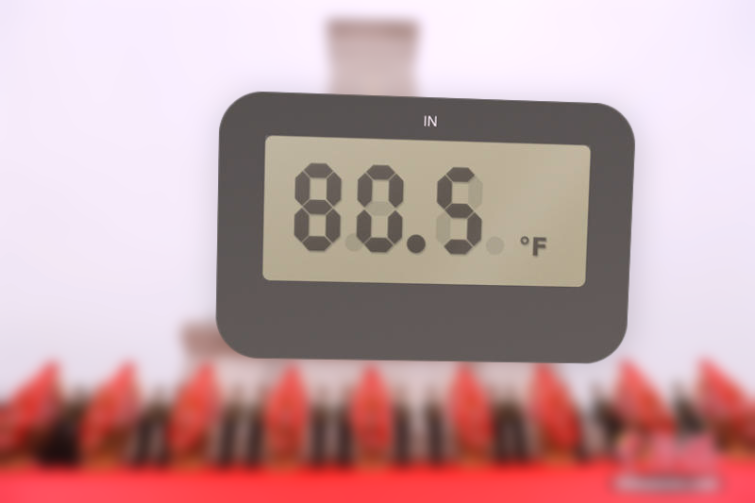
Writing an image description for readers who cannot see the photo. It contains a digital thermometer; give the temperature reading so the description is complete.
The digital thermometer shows 80.5 °F
